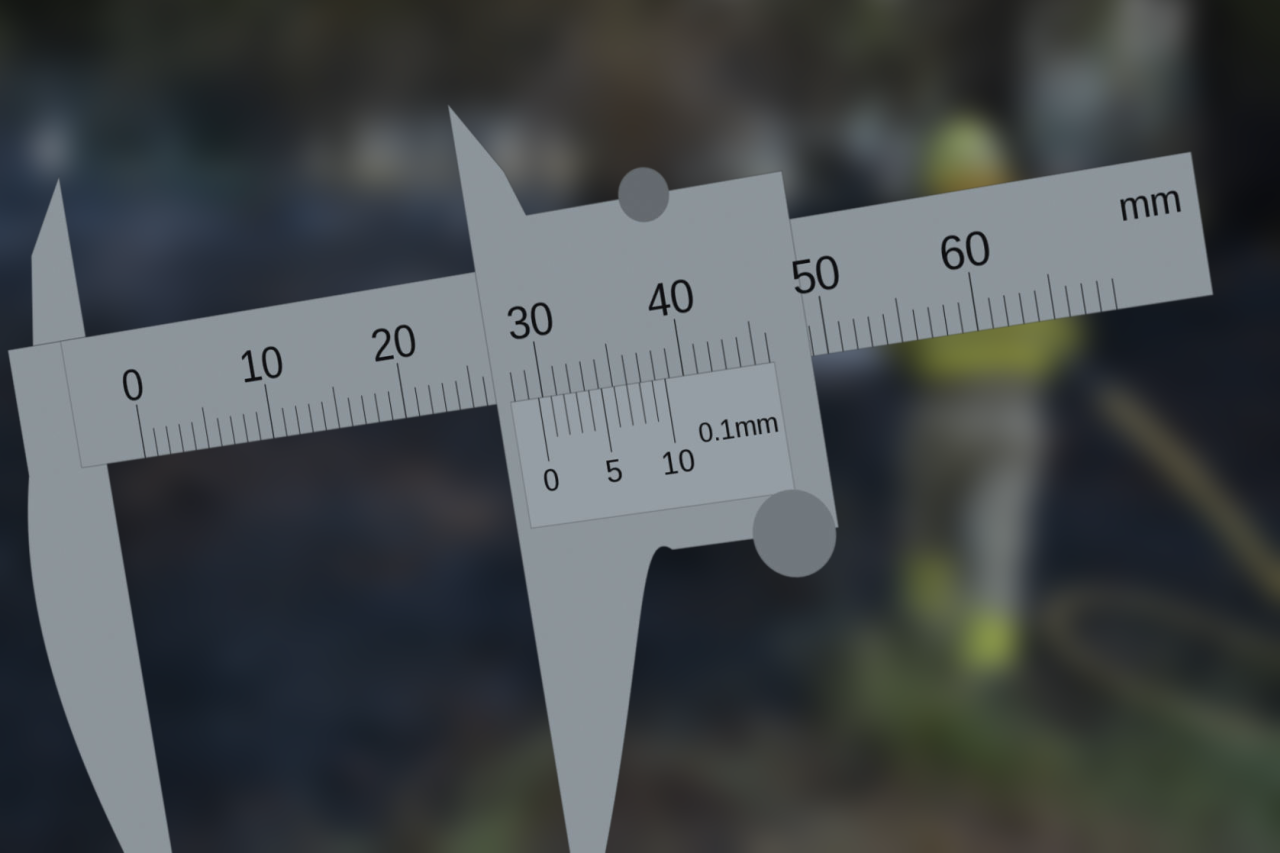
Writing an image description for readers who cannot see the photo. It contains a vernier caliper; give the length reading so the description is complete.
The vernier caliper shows 29.7 mm
